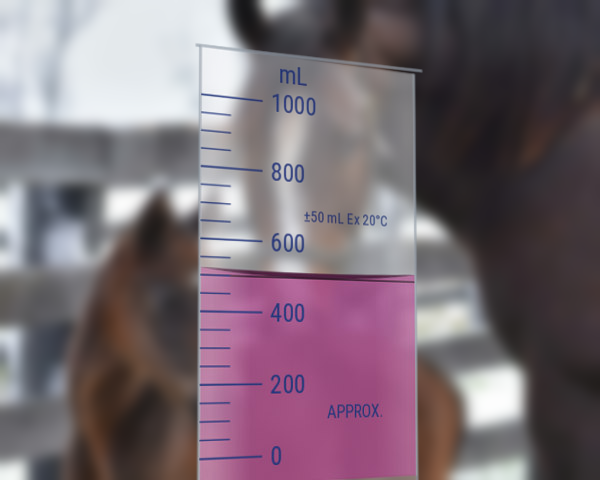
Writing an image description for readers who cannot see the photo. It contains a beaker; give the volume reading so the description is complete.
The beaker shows 500 mL
